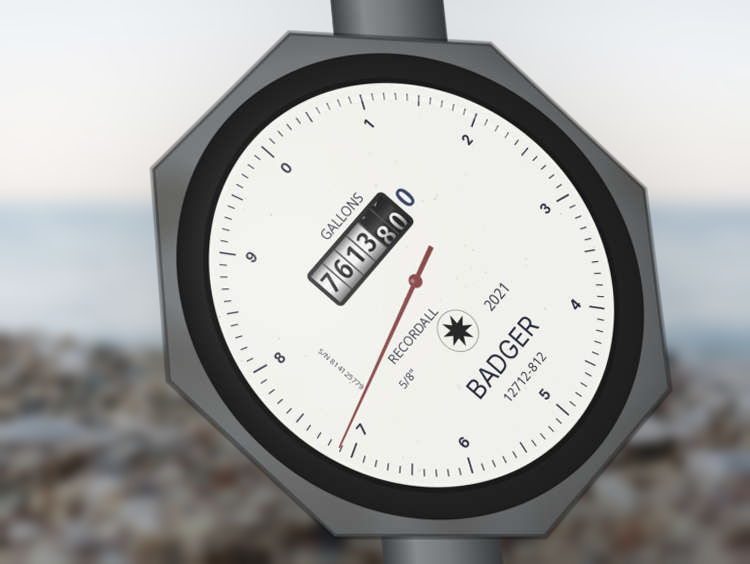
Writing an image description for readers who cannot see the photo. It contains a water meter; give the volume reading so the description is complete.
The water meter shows 7613797.1 gal
